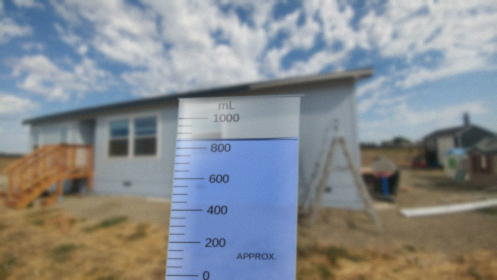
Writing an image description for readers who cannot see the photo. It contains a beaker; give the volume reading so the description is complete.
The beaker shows 850 mL
